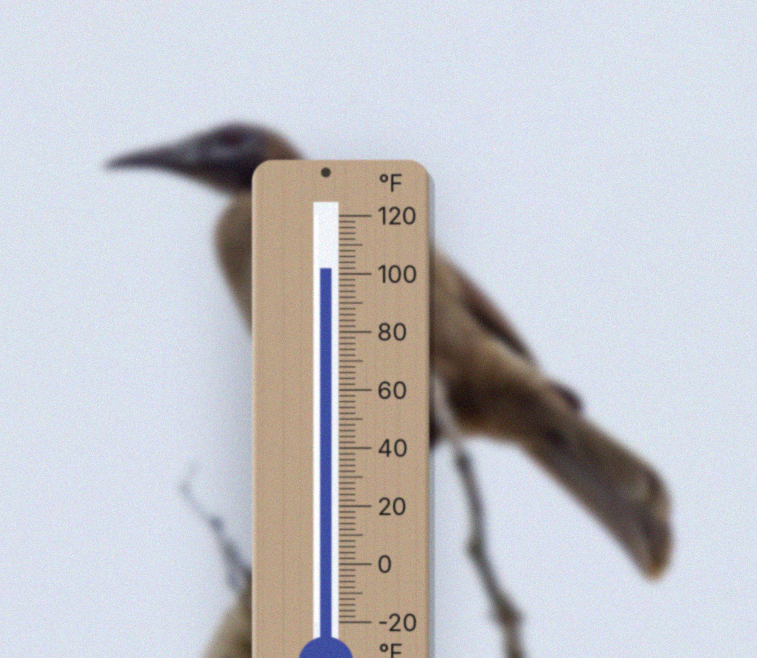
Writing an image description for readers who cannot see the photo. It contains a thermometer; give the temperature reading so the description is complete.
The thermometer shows 102 °F
